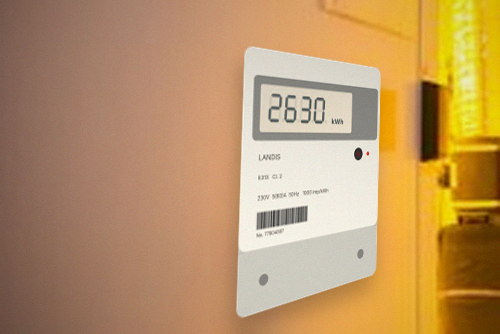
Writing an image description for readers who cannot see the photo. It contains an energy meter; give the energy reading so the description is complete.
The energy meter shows 2630 kWh
